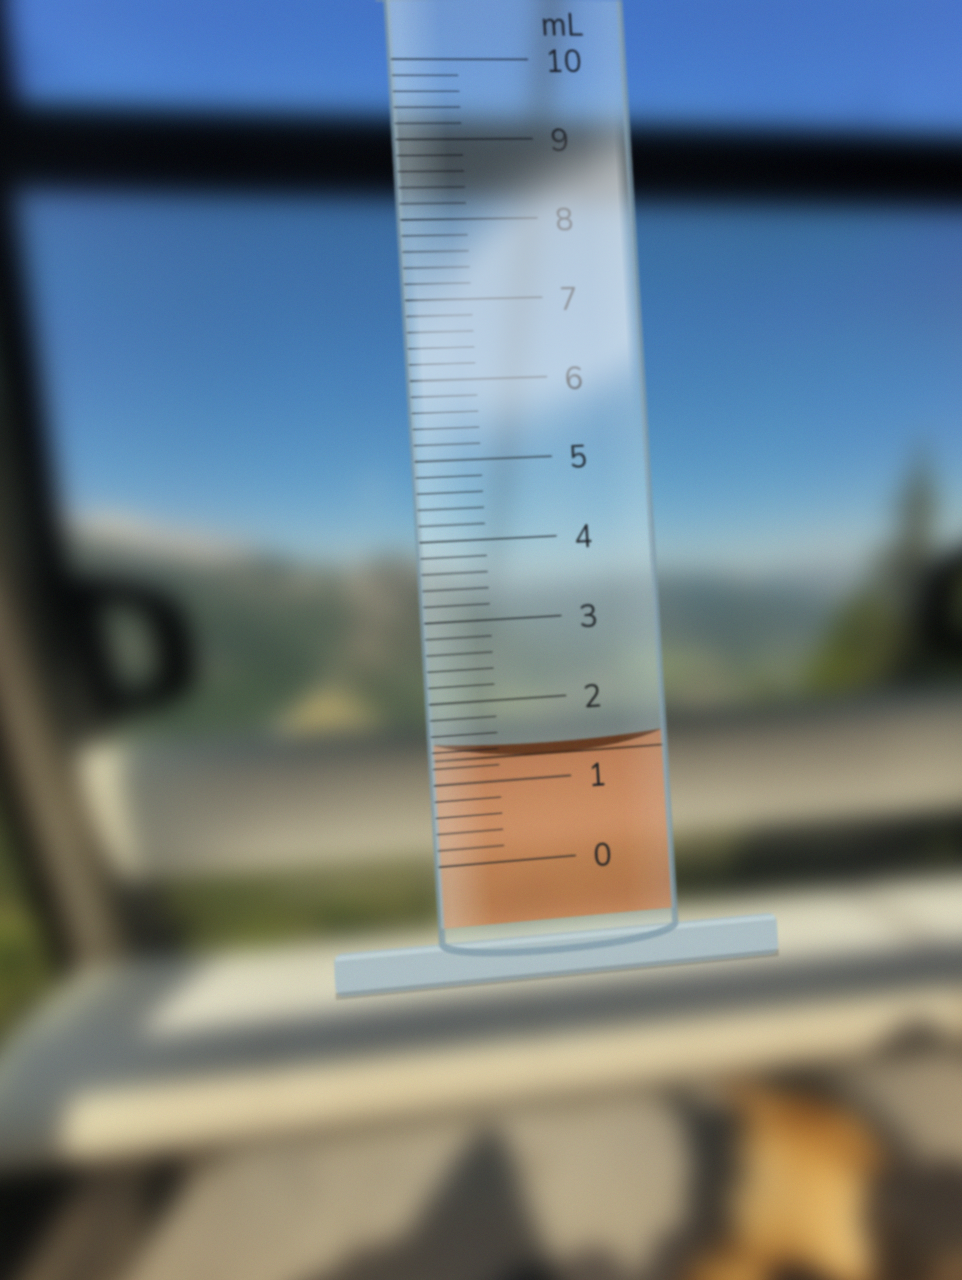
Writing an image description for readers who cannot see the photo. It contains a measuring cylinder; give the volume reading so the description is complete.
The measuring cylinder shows 1.3 mL
